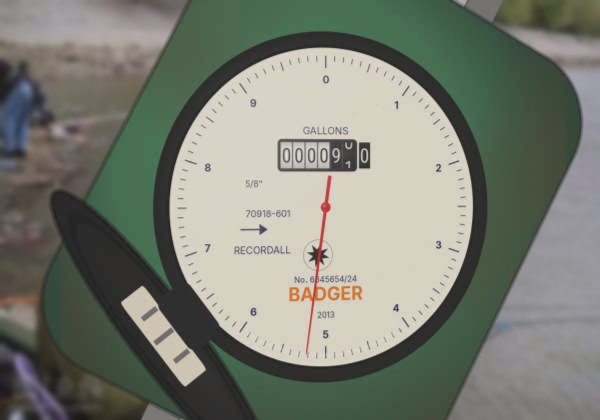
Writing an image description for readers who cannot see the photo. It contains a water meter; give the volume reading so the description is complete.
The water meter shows 905.2 gal
